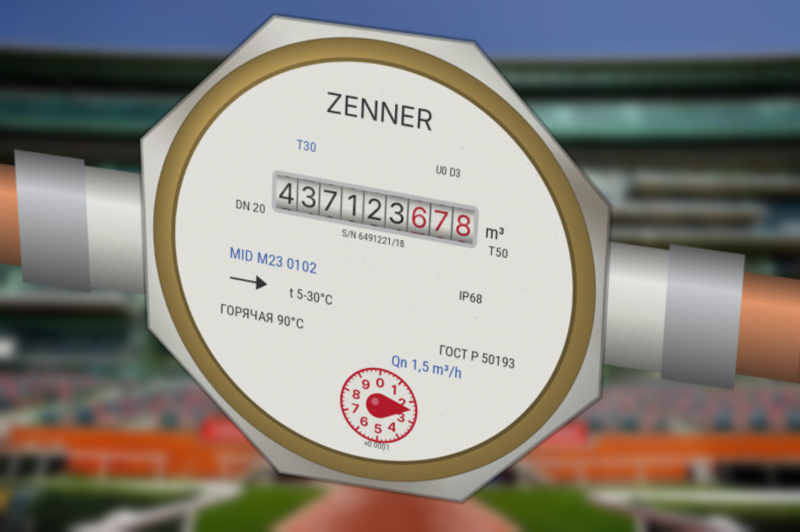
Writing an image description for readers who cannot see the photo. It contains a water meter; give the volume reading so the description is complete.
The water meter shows 437123.6782 m³
